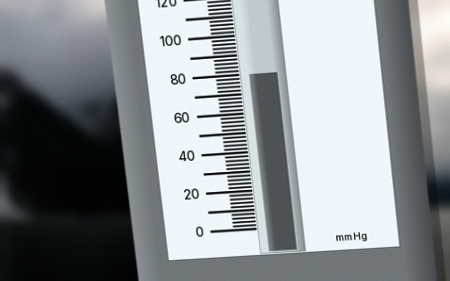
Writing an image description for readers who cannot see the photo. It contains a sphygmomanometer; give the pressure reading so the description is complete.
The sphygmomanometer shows 80 mmHg
